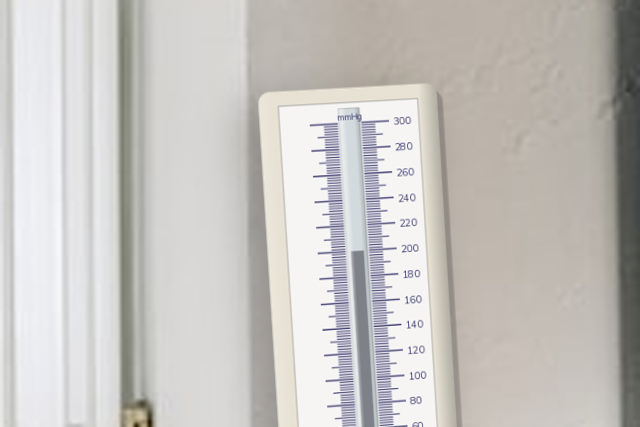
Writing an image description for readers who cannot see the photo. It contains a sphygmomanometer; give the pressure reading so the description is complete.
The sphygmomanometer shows 200 mmHg
